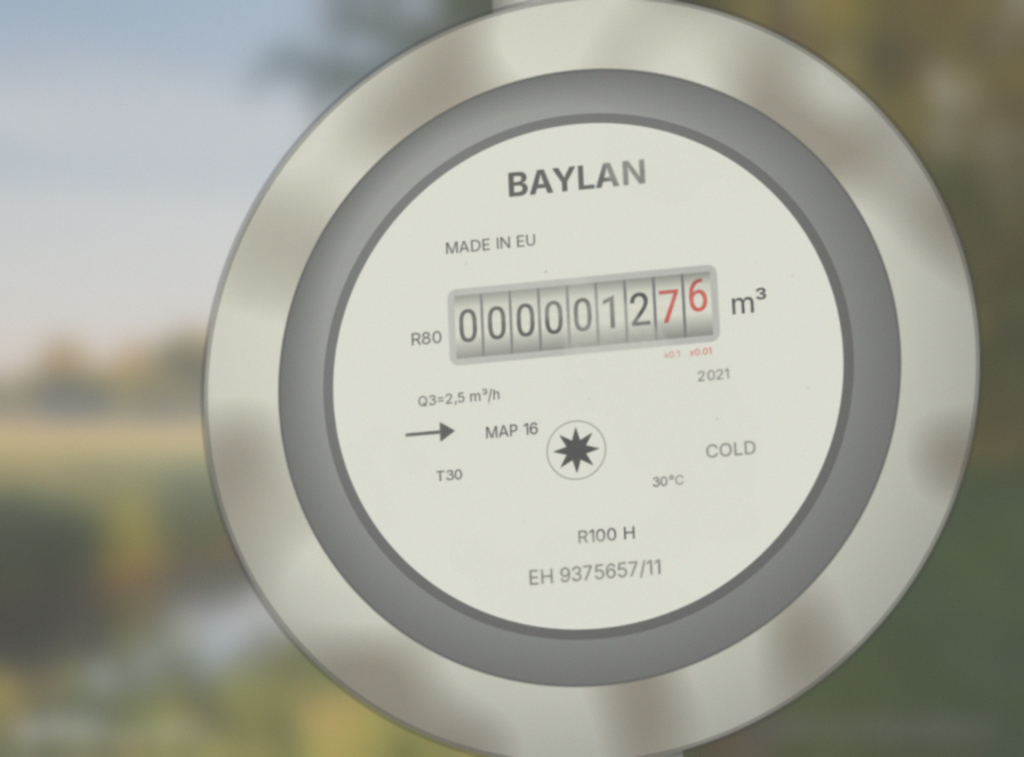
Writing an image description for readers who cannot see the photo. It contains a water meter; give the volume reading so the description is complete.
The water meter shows 12.76 m³
